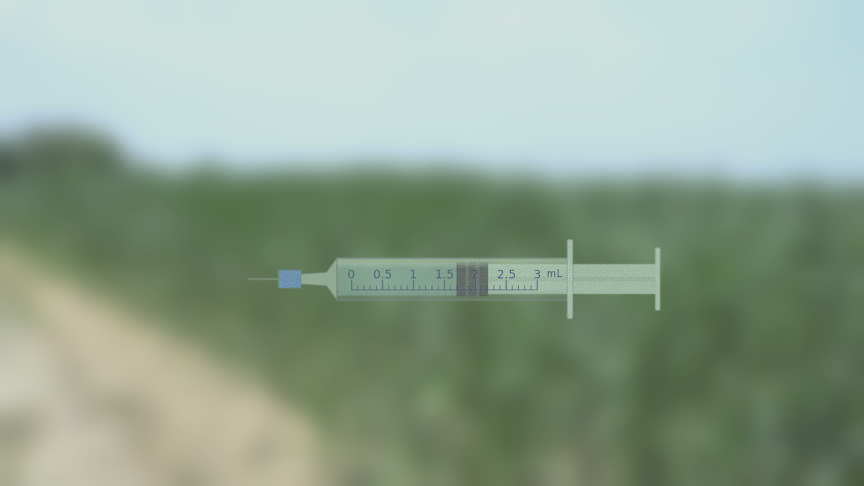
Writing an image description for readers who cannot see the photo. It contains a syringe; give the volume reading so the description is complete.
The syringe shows 1.7 mL
